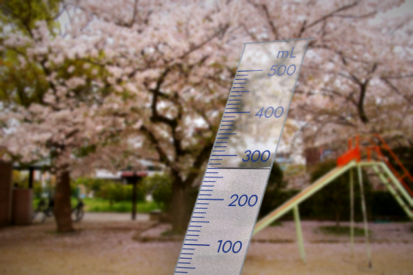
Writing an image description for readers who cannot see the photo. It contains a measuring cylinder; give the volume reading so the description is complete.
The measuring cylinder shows 270 mL
